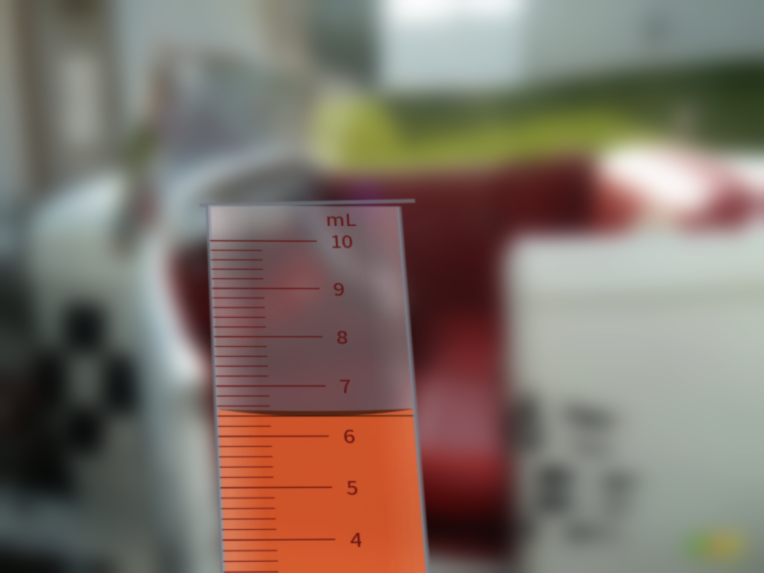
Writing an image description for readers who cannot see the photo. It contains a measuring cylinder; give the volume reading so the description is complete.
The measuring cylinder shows 6.4 mL
